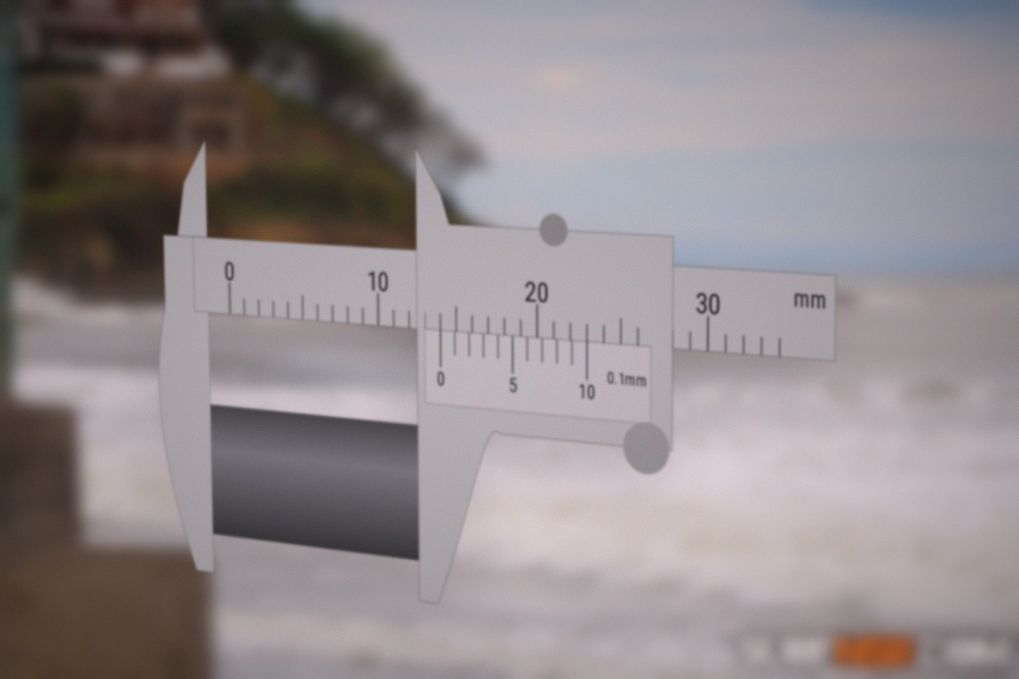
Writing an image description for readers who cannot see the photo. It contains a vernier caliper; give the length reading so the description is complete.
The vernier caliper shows 14.0 mm
